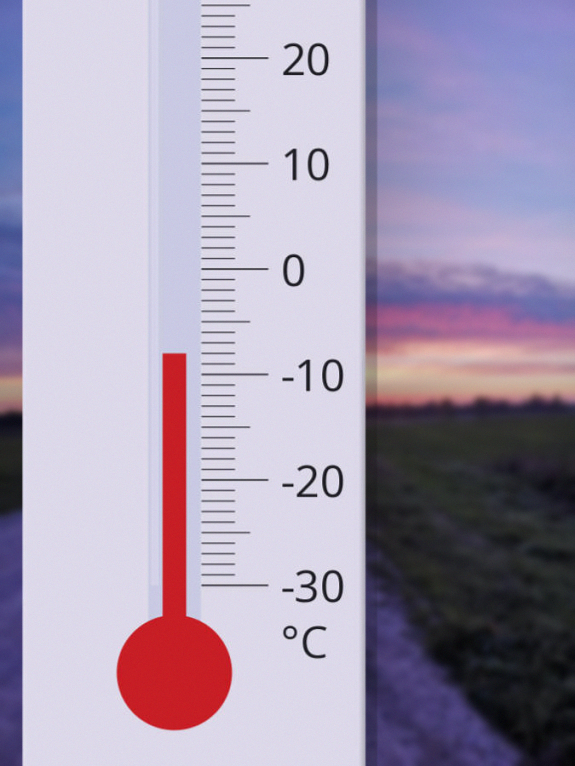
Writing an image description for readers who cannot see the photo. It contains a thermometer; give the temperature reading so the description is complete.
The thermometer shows -8 °C
